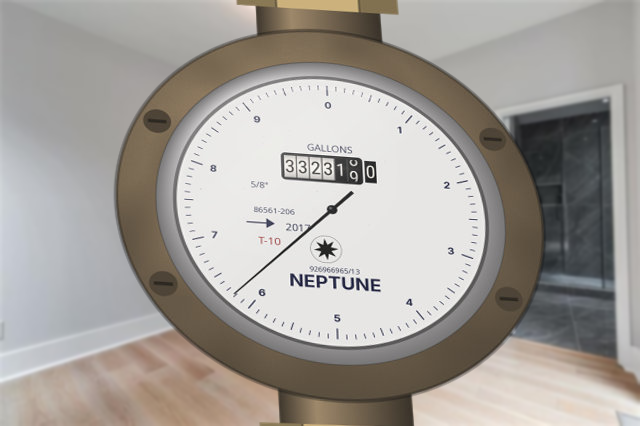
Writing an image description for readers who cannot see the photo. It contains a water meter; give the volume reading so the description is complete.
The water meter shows 3323186.2 gal
